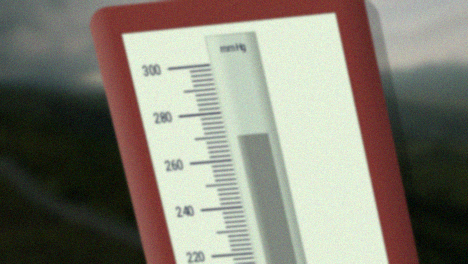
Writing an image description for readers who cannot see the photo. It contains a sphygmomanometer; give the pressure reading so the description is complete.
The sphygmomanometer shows 270 mmHg
